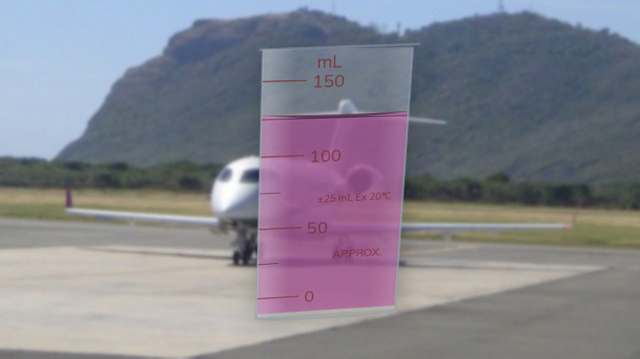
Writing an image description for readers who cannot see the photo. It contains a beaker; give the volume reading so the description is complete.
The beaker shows 125 mL
